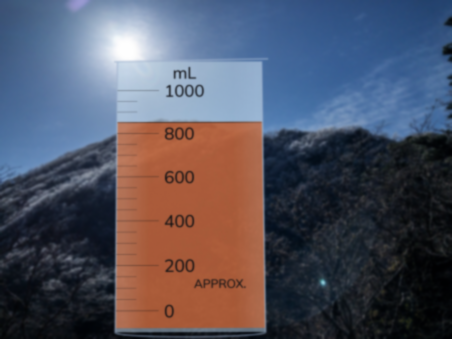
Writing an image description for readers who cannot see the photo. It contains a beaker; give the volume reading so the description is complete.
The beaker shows 850 mL
